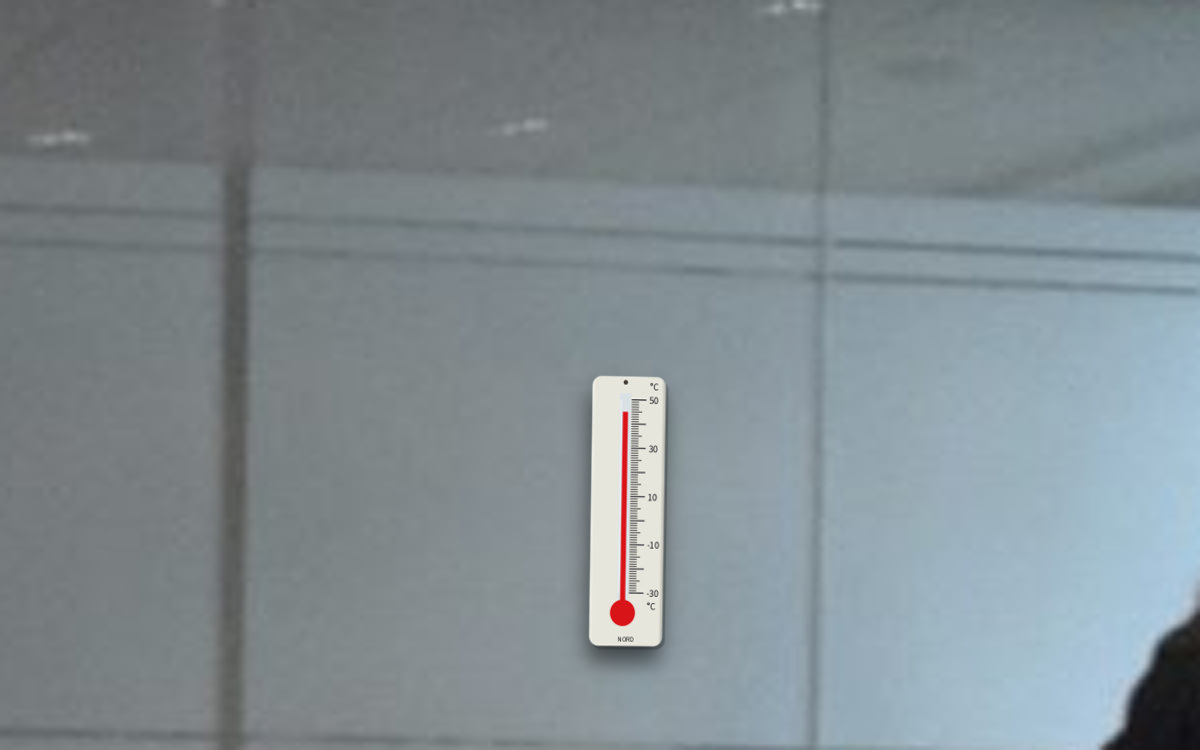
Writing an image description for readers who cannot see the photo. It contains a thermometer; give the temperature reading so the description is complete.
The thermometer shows 45 °C
